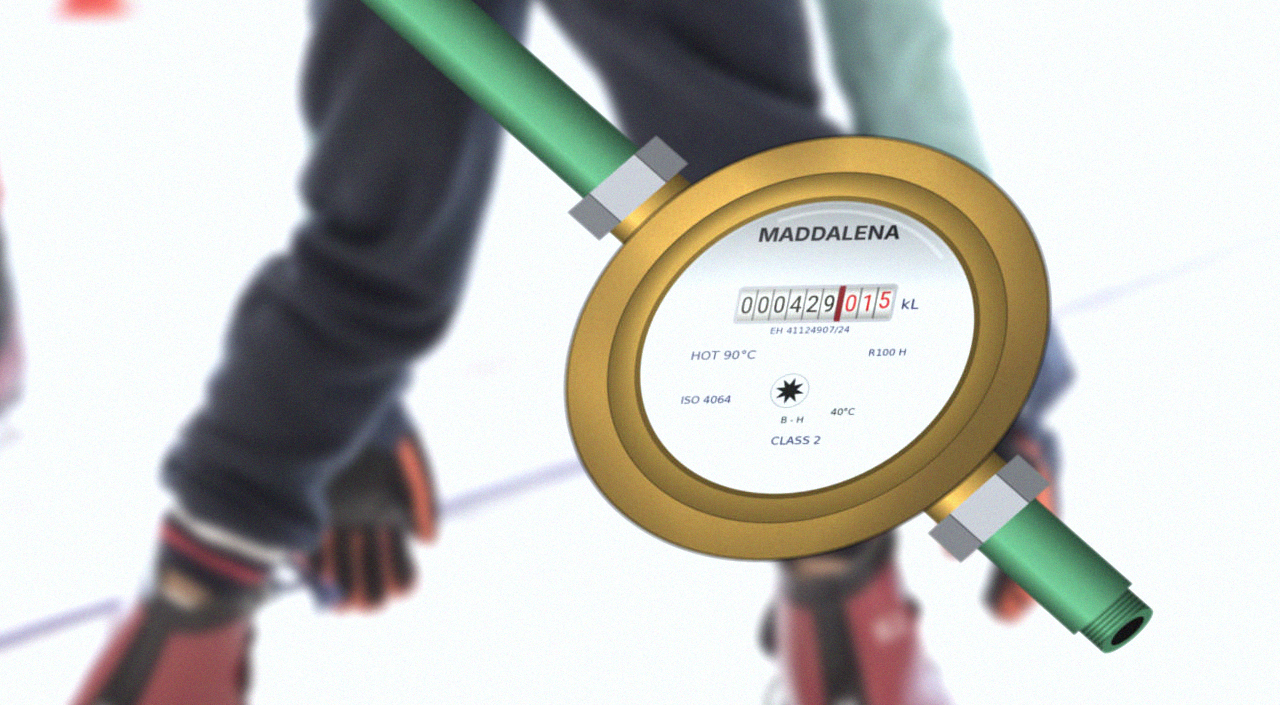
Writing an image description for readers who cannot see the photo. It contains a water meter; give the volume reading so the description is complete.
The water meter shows 429.015 kL
